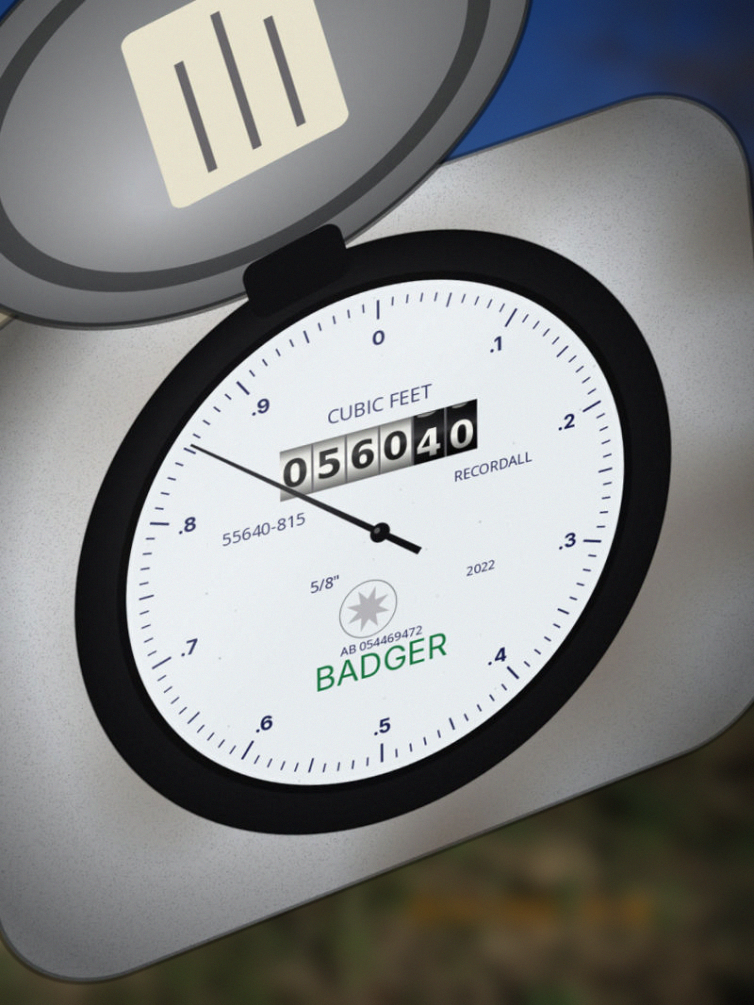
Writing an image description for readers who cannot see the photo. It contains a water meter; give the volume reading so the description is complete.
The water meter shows 56039.85 ft³
